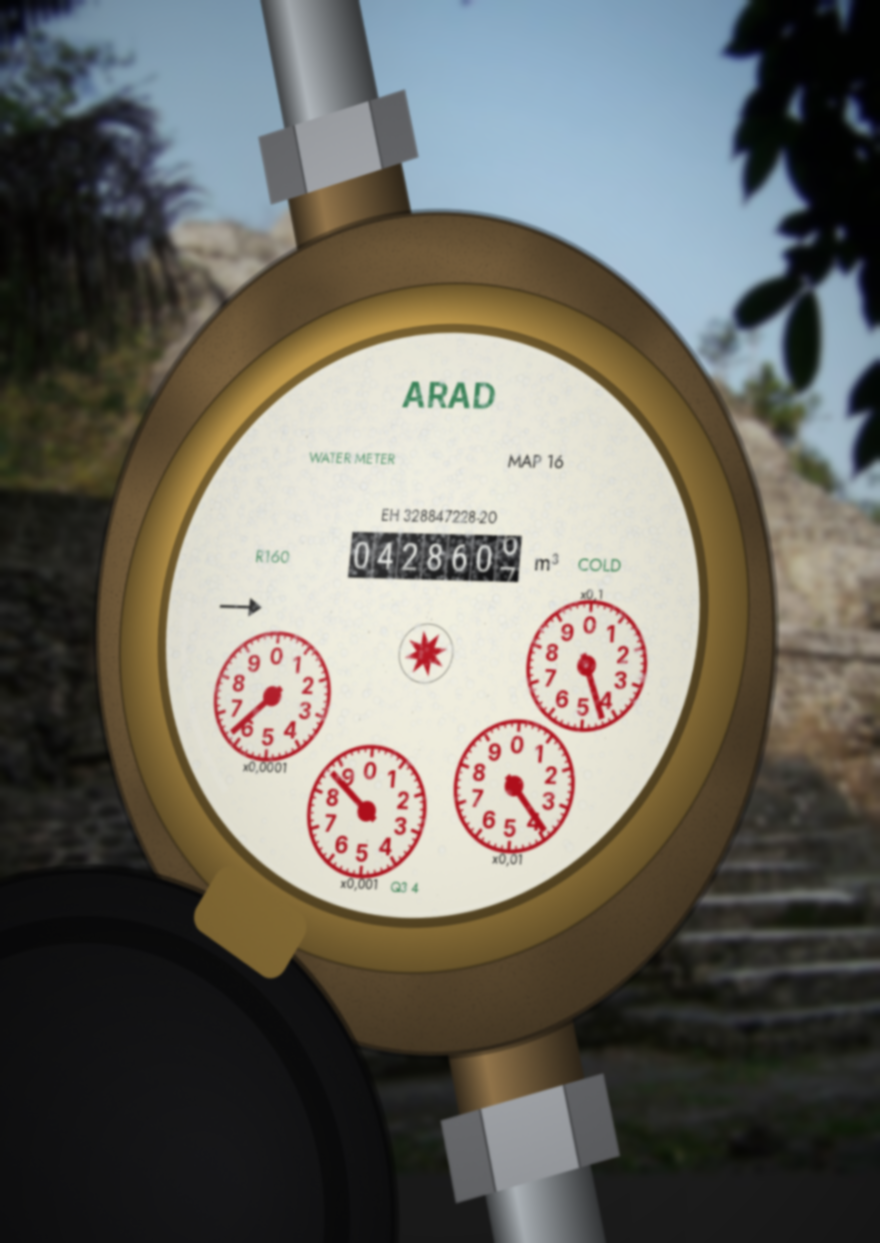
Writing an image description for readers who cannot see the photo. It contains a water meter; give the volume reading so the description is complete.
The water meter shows 428606.4386 m³
